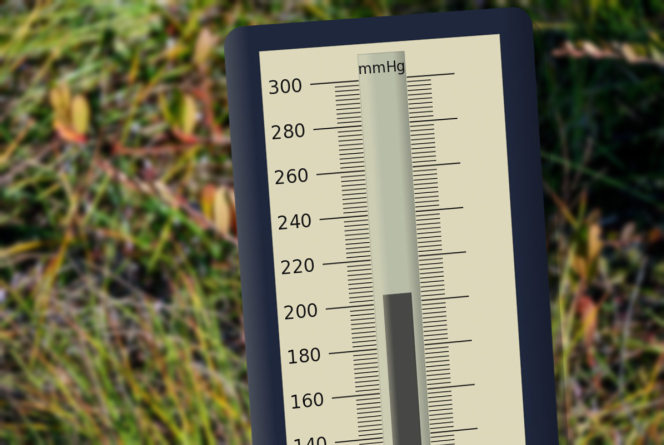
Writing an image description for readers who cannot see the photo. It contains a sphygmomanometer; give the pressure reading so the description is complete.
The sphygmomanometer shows 204 mmHg
